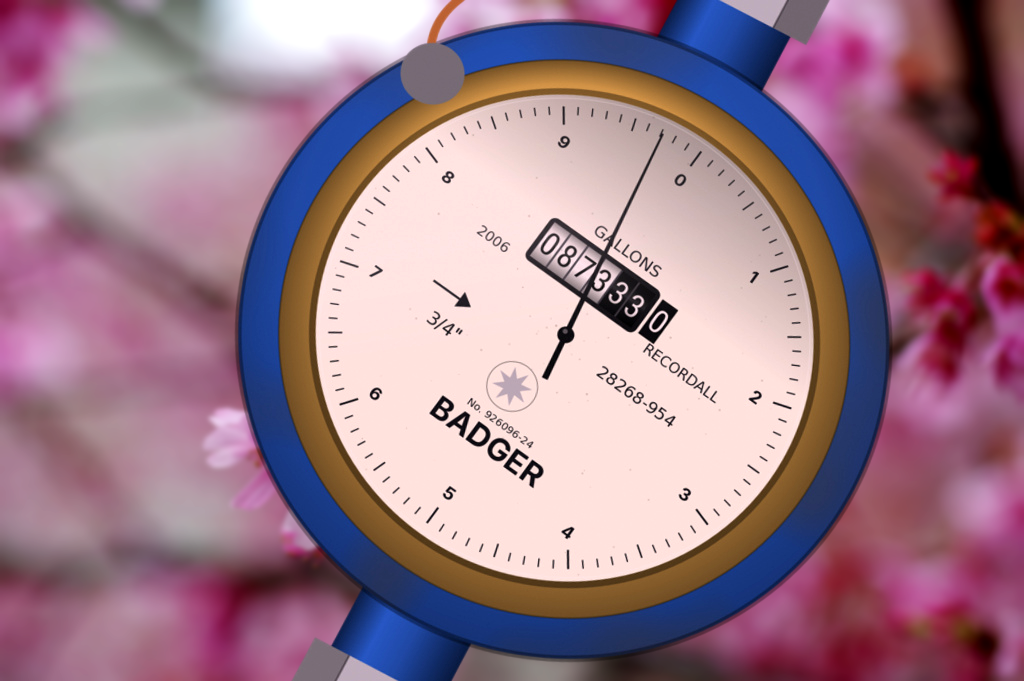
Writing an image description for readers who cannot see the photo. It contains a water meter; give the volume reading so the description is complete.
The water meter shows 873329.7 gal
